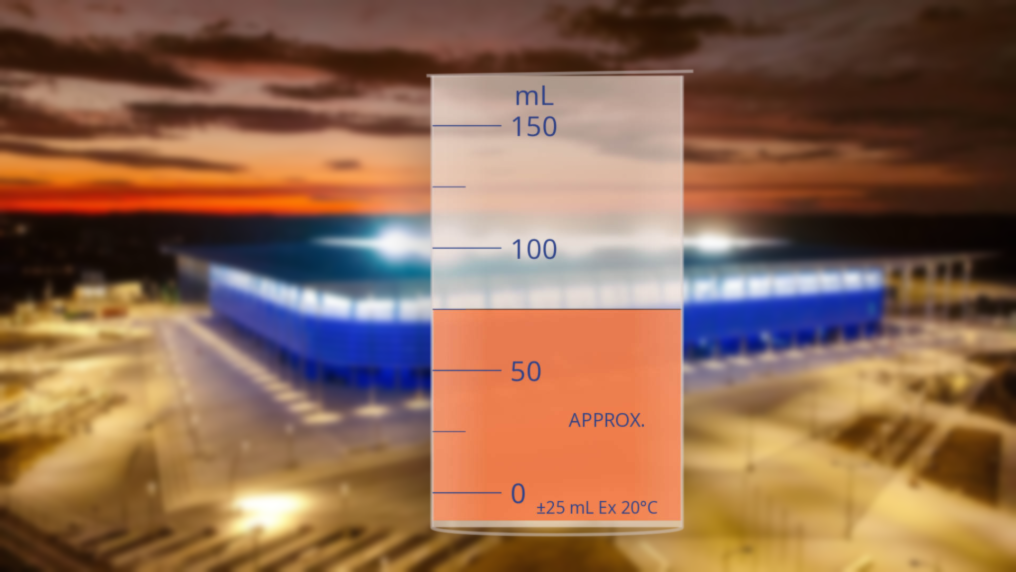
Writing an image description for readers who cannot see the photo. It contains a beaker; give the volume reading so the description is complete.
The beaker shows 75 mL
